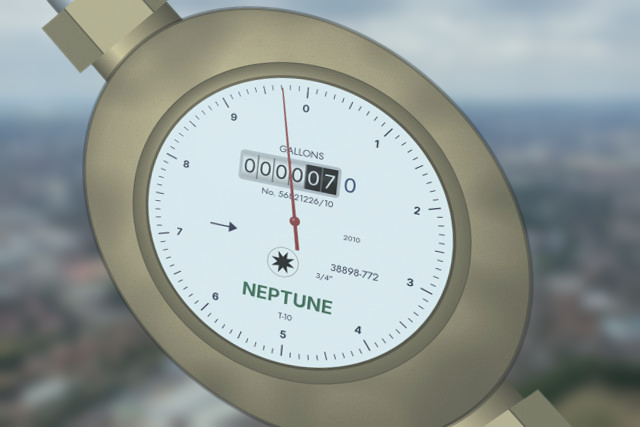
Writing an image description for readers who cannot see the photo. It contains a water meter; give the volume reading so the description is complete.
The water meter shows 69.7 gal
